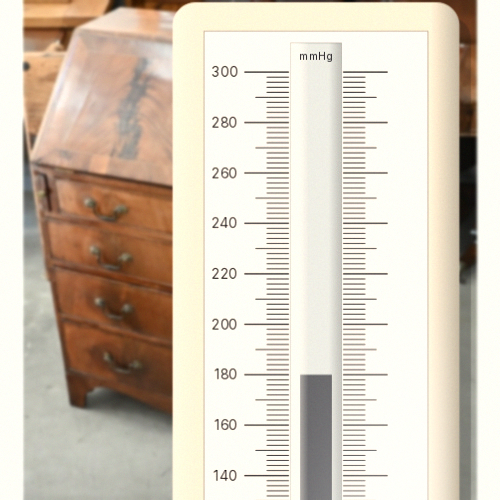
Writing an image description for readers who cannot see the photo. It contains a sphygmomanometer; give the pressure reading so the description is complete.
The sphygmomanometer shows 180 mmHg
